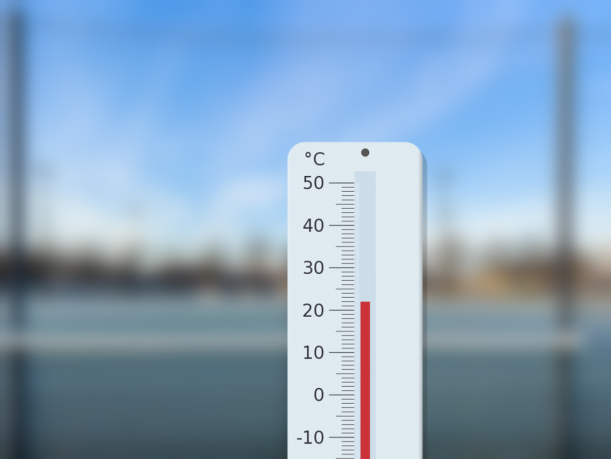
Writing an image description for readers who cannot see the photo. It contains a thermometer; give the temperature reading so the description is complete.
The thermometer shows 22 °C
